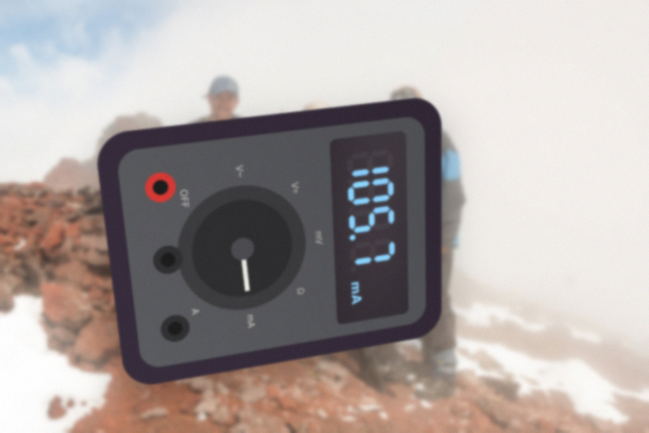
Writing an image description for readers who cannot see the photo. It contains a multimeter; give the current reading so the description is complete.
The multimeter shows 105.7 mA
